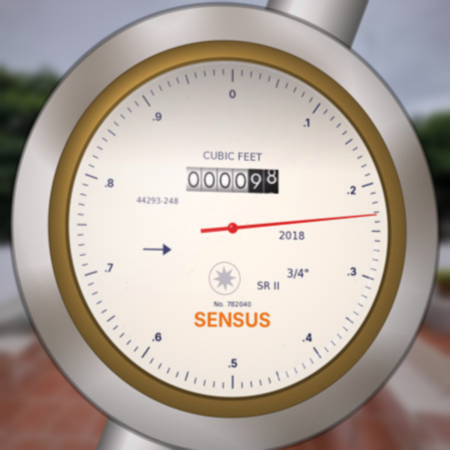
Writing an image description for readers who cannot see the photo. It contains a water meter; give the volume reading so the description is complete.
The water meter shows 98.23 ft³
